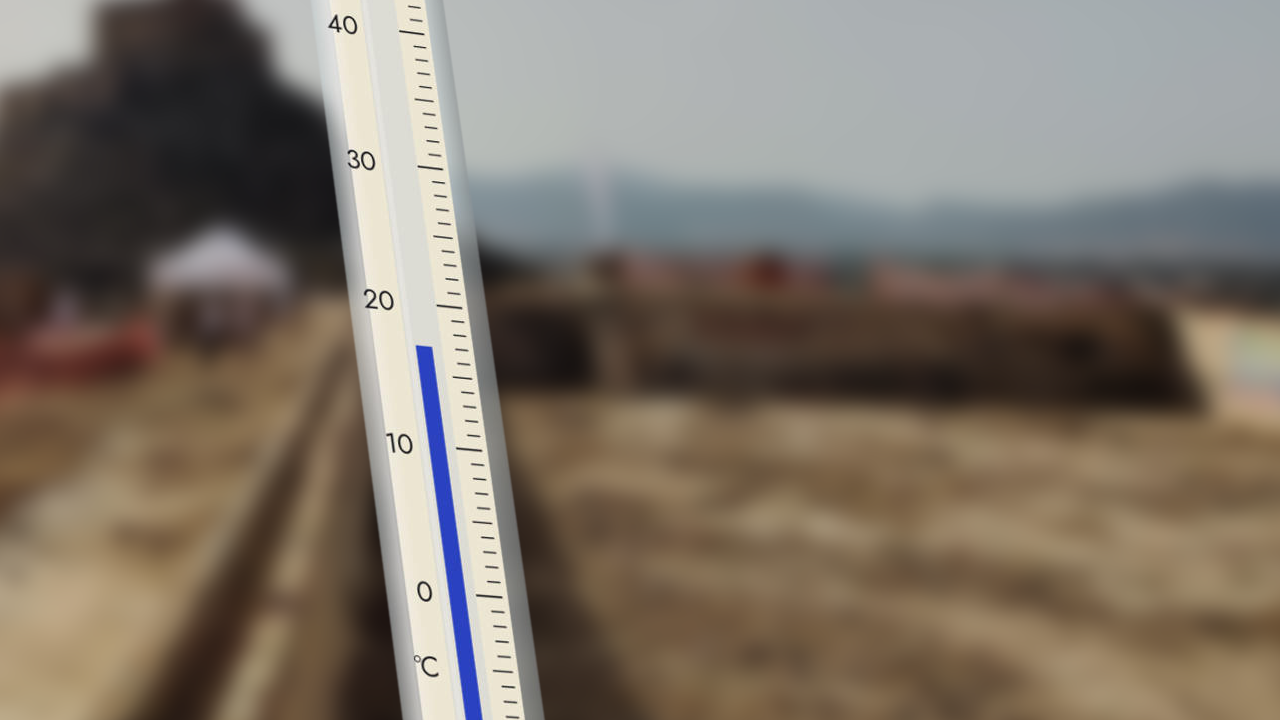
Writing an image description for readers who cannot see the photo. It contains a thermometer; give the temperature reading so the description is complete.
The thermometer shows 17 °C
